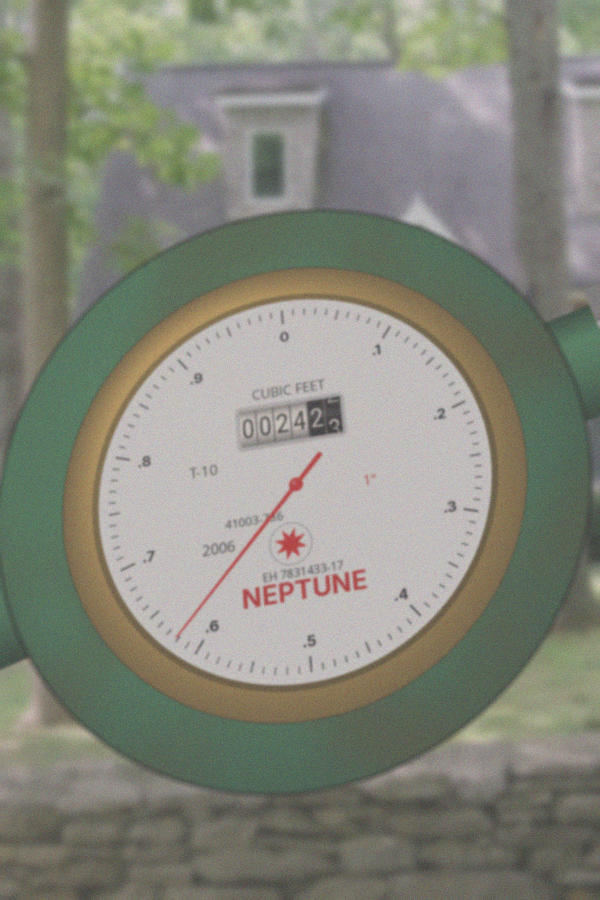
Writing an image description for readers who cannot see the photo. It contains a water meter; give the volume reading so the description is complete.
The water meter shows 2422.62 ft³
